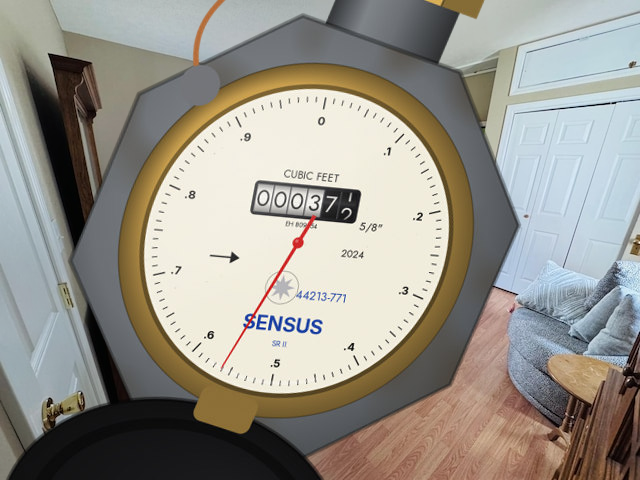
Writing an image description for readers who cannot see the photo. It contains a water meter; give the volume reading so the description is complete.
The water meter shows 371.56 ft³
